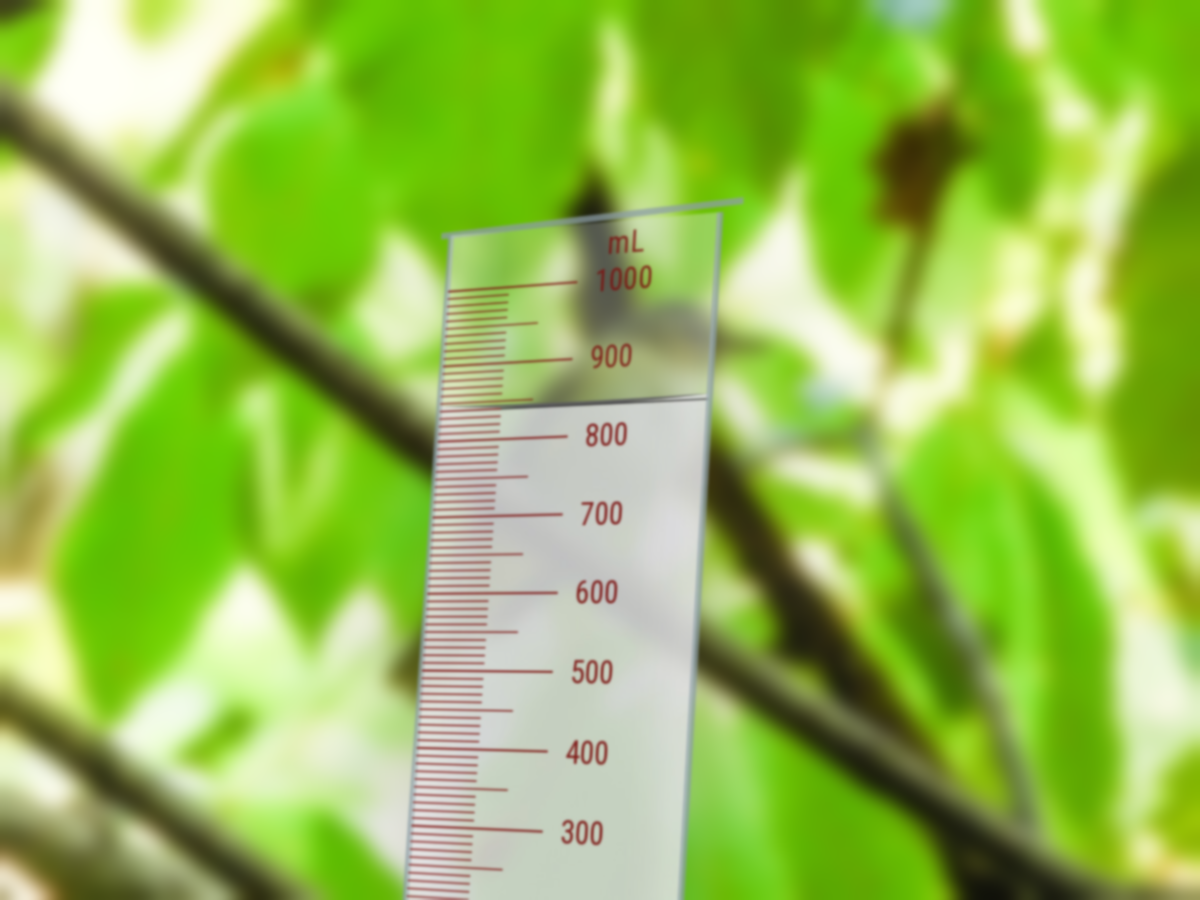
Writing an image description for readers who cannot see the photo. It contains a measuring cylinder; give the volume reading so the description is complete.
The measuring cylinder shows 840 mL
